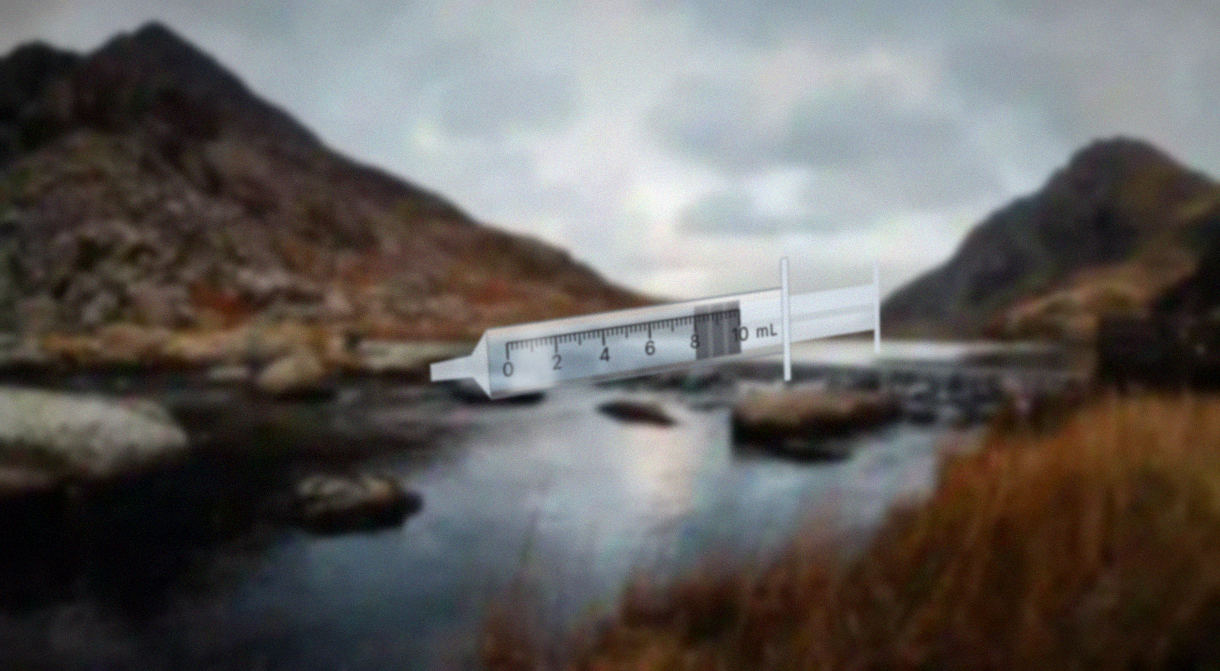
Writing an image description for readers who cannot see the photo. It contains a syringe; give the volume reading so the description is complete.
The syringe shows 8 mL
